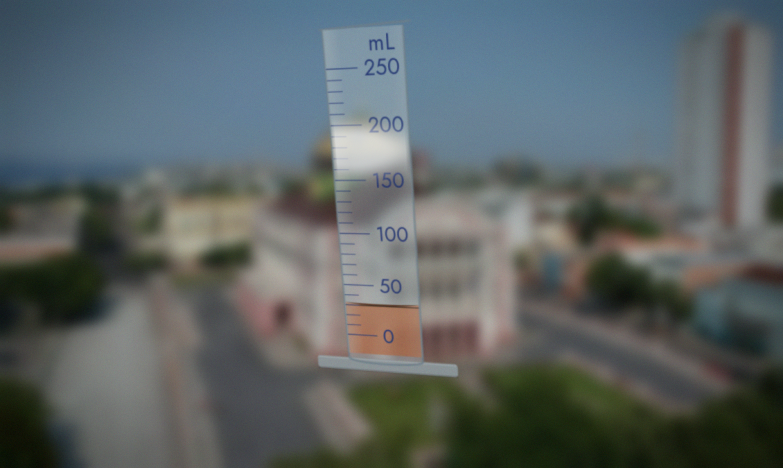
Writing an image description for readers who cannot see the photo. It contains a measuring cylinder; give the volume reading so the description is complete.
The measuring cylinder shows 30 mL
